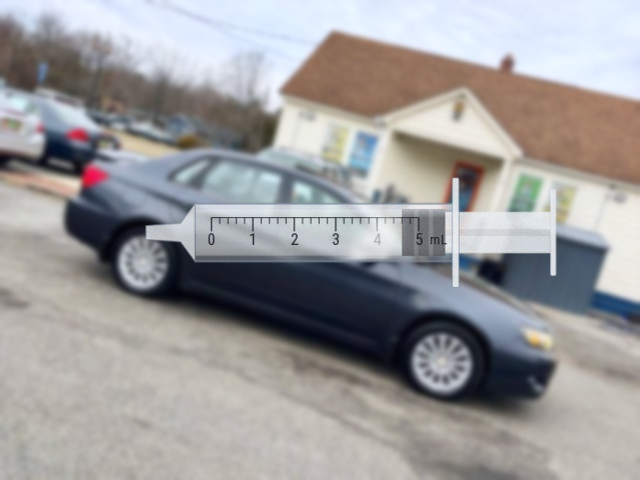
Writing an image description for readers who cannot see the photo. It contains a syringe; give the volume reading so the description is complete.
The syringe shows 4.6 mL
